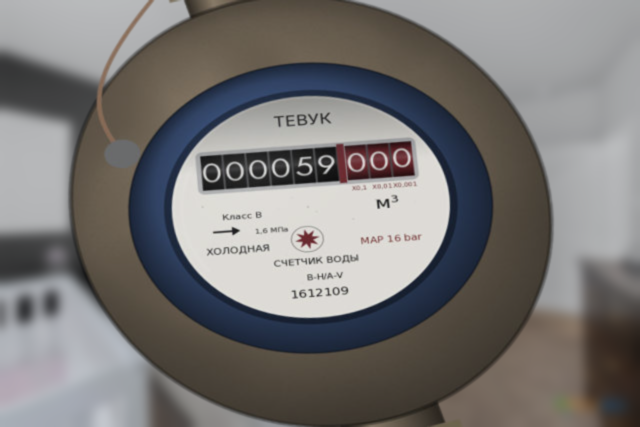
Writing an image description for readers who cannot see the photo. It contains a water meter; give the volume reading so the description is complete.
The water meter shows 59.000 m³
